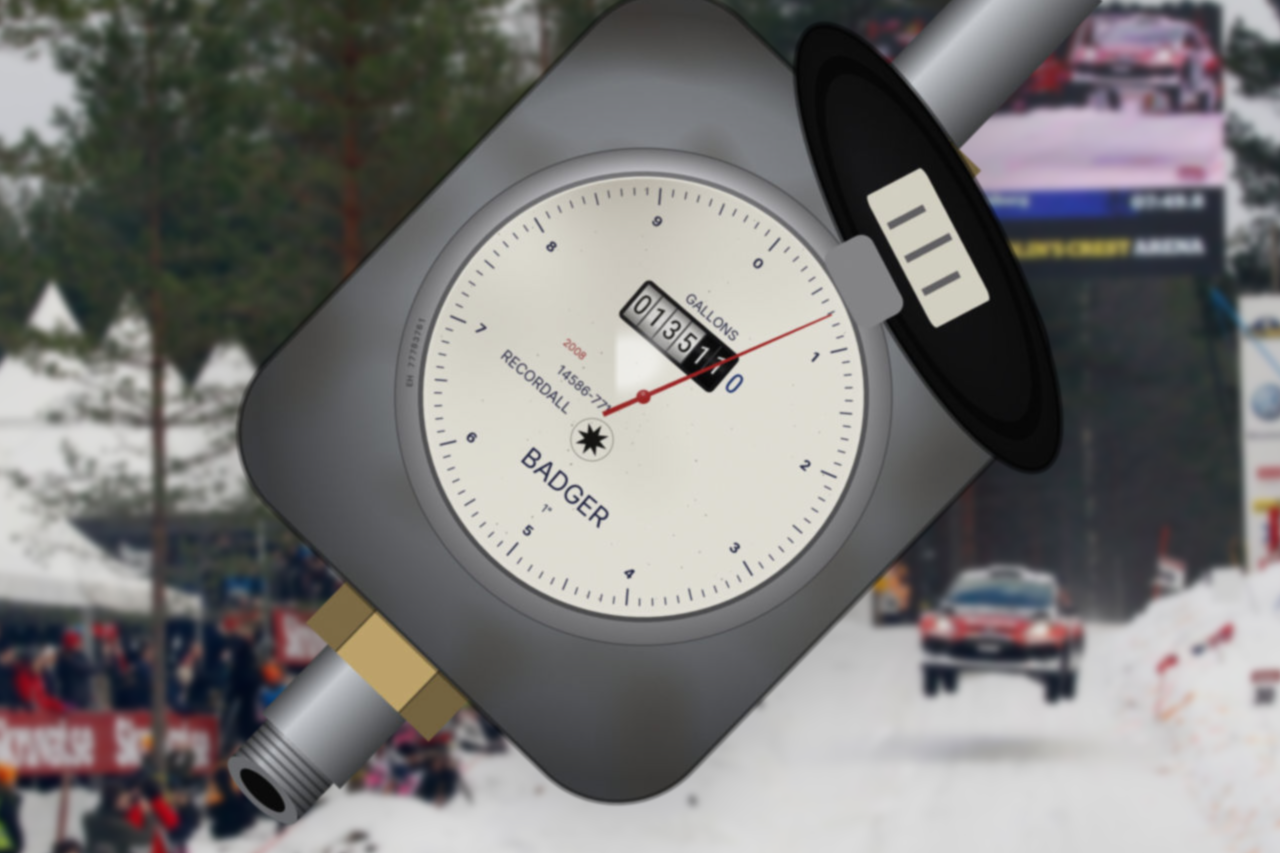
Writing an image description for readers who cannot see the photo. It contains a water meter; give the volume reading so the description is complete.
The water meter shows 135110.7 gal
